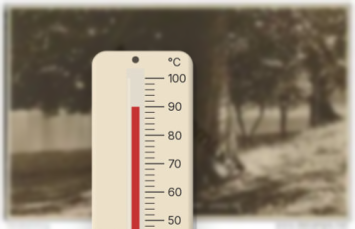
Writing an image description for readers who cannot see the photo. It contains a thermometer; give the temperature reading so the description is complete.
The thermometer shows 90 °C
